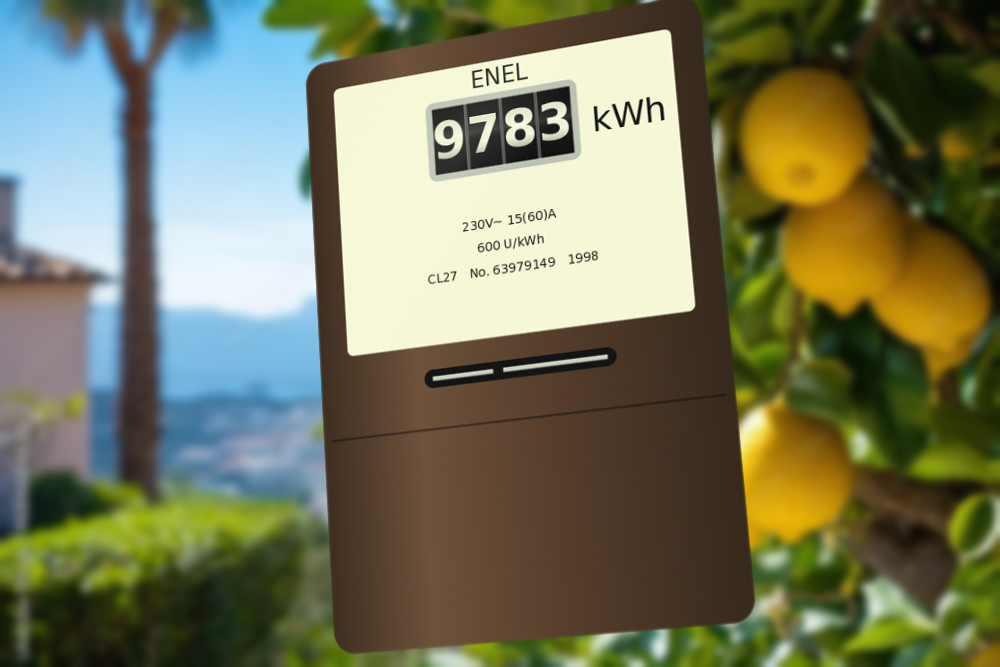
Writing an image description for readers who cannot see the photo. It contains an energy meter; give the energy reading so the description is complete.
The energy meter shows 9783 kWh
